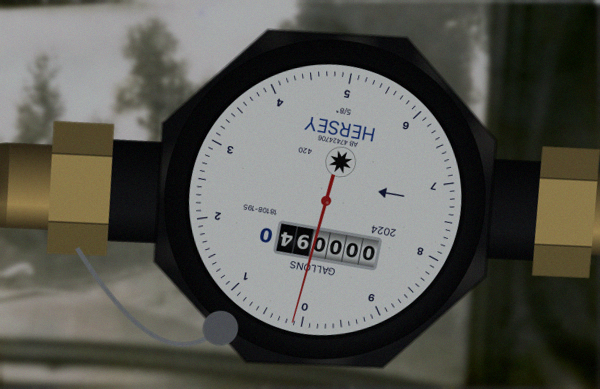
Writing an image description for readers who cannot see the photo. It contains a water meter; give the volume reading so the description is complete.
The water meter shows 940.1 gal
